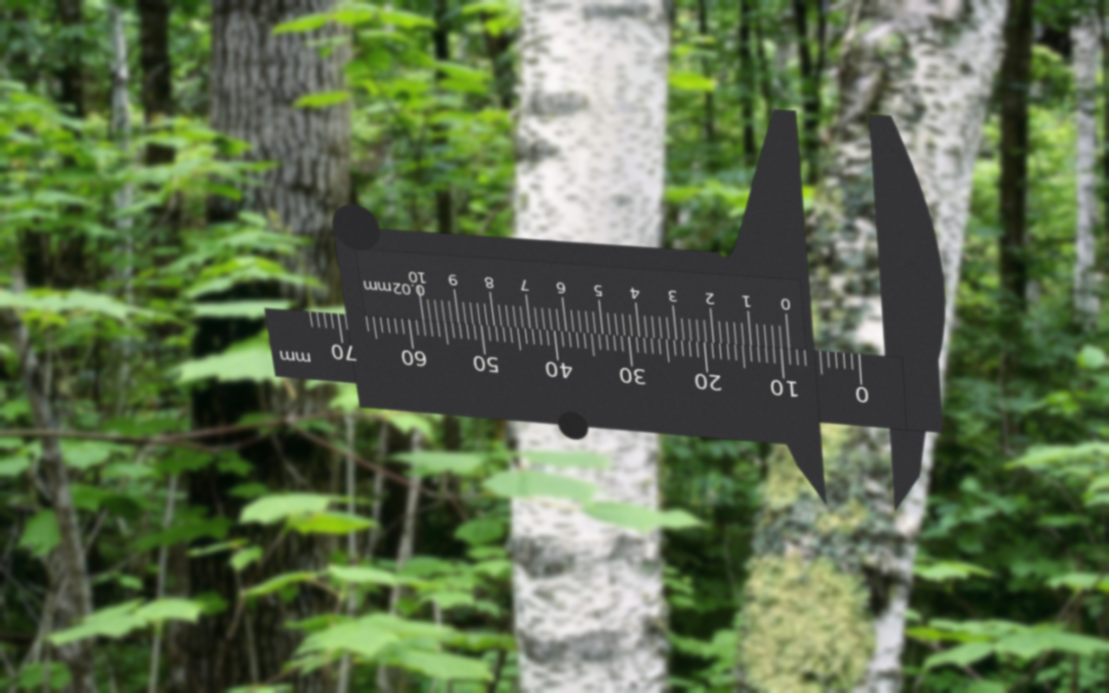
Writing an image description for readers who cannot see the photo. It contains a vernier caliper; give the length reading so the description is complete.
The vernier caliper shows 9.0 mm
